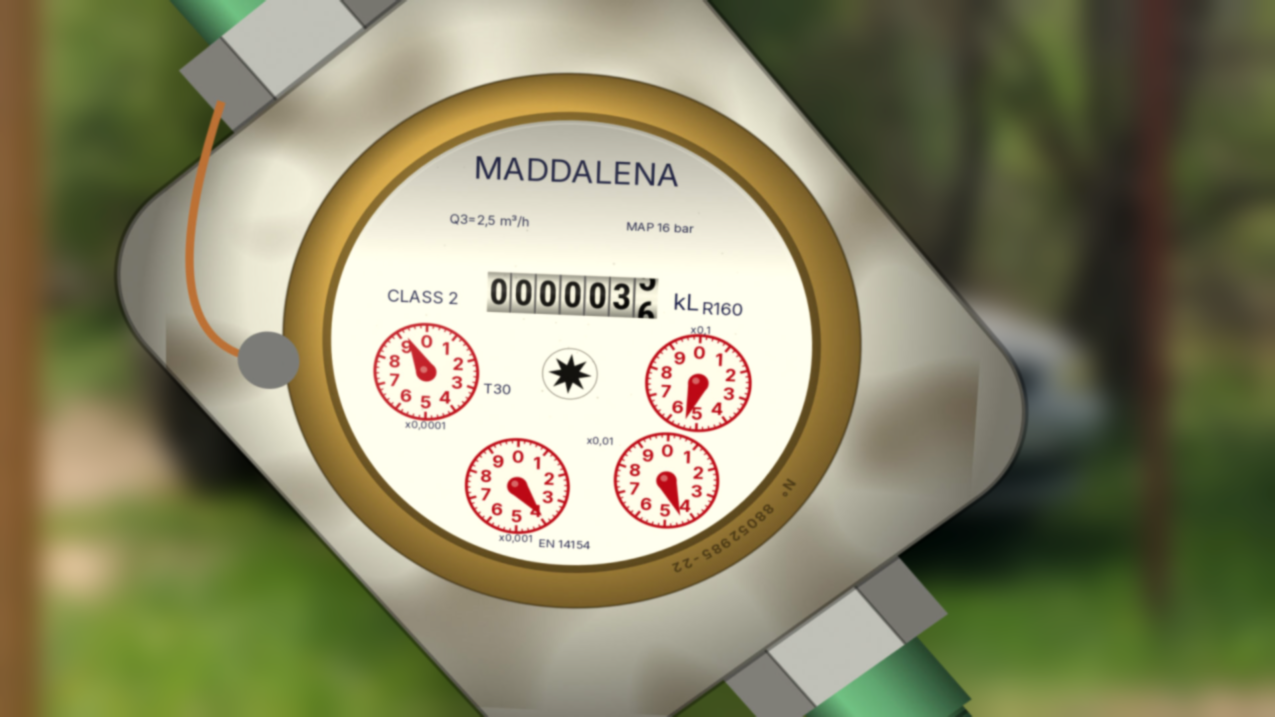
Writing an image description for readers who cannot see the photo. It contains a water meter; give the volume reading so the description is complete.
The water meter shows 35.5439 kL
